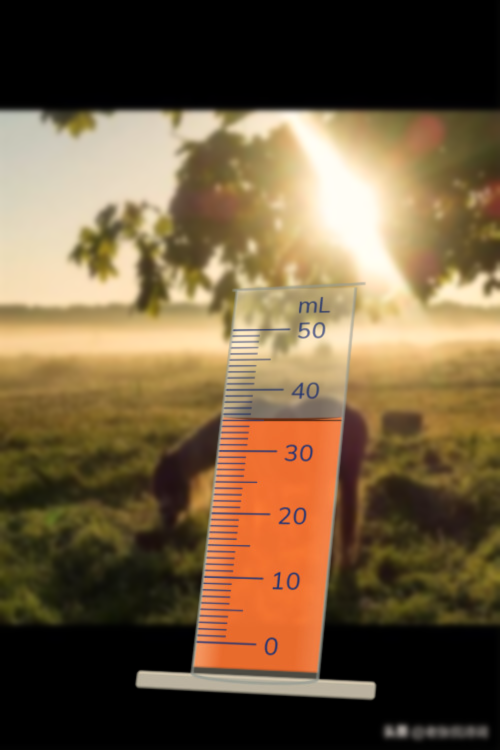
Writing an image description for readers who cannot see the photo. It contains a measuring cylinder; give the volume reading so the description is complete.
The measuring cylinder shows 35 mL
